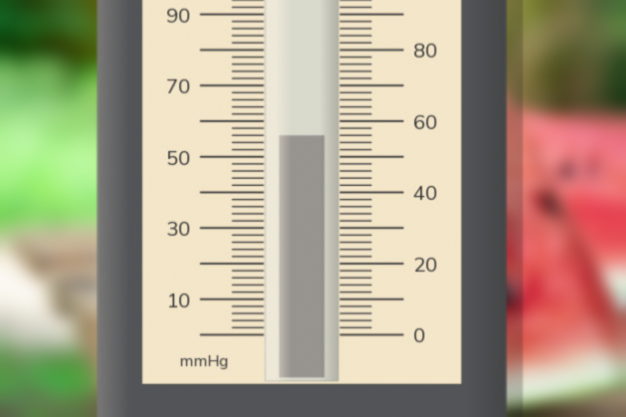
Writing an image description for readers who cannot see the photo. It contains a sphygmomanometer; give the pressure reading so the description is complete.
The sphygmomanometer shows 56 mmHg
